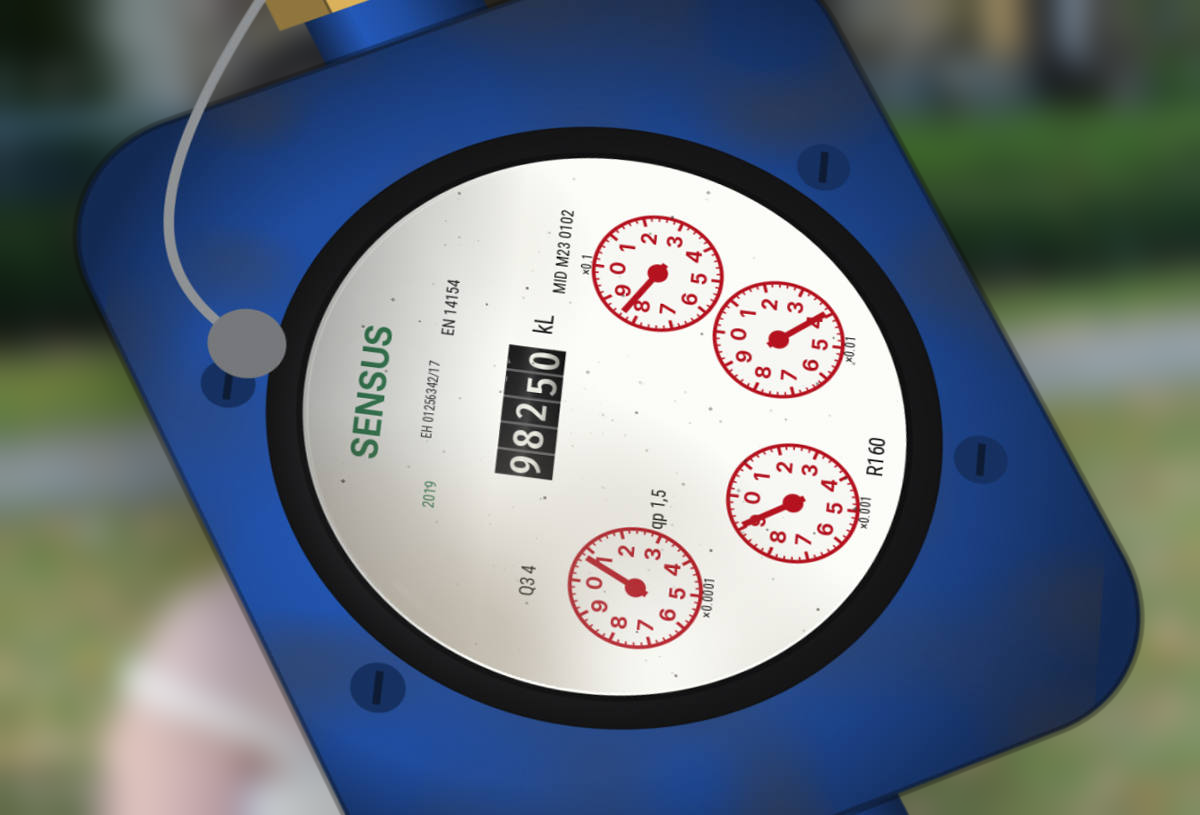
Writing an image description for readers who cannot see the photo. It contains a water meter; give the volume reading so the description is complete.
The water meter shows 98249.8390 kL
